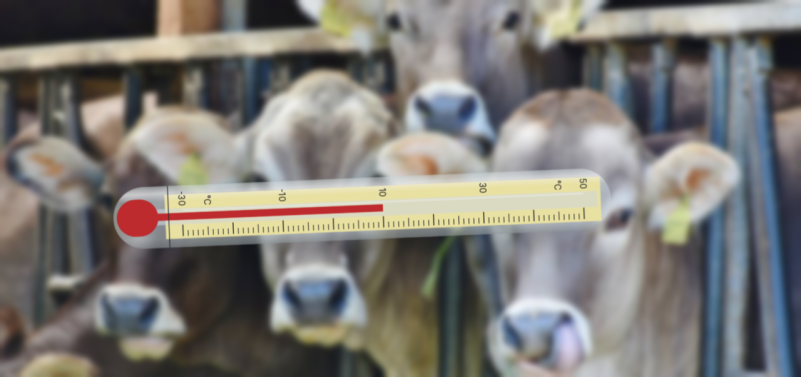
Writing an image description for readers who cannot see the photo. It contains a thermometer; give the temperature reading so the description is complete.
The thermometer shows 10 °C
